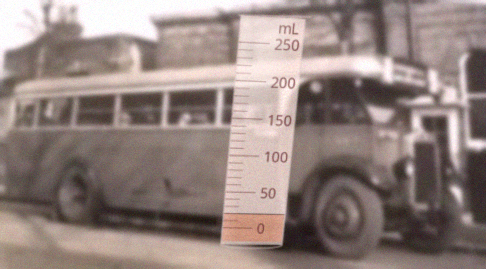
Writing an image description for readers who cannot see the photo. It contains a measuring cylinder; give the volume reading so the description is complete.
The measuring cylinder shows 20 mL
